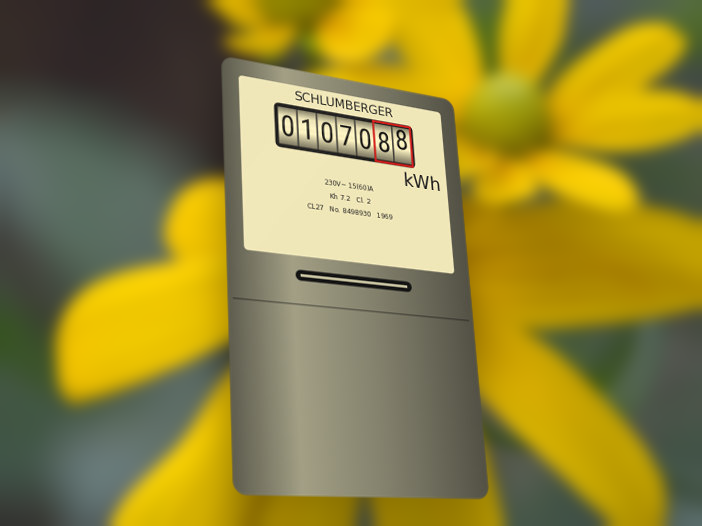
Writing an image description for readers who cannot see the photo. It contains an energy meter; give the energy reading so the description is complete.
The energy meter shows 1070.88 kWh
